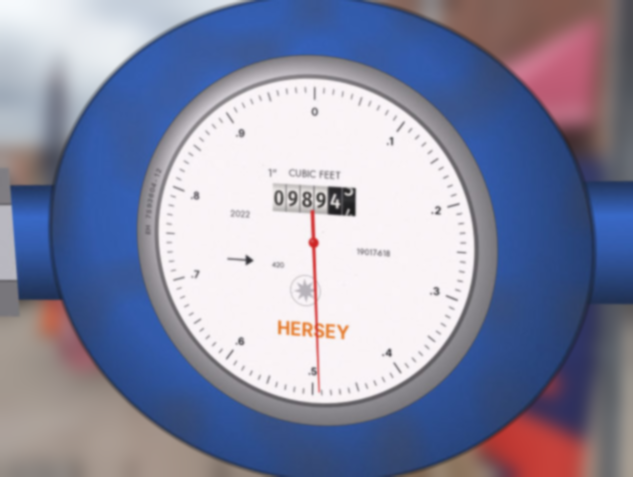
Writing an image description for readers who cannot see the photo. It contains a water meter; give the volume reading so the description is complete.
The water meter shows 98943.49 ft³
